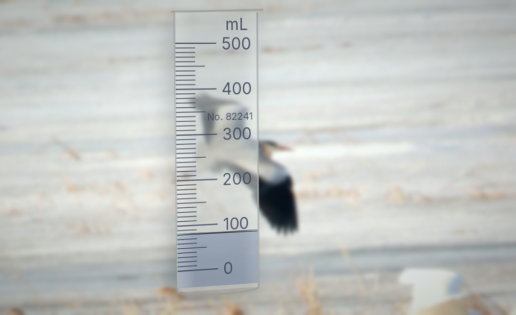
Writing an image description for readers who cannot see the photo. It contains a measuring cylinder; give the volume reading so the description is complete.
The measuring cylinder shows 80 mL
